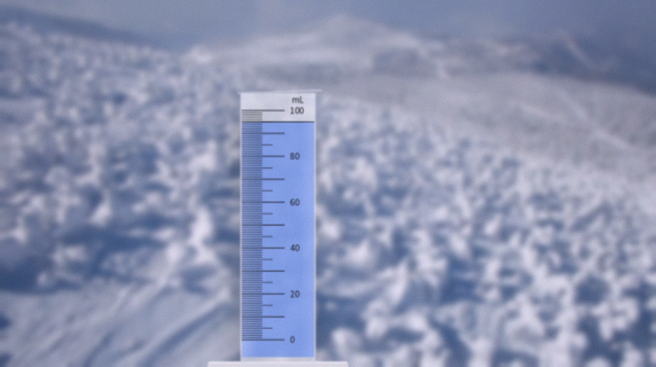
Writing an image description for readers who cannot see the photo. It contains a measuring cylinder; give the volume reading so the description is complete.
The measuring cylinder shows 95 mL
